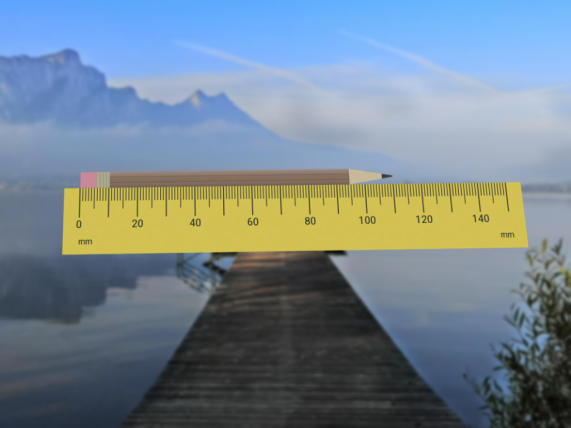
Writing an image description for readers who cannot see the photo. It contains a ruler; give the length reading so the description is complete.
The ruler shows 110 mm
